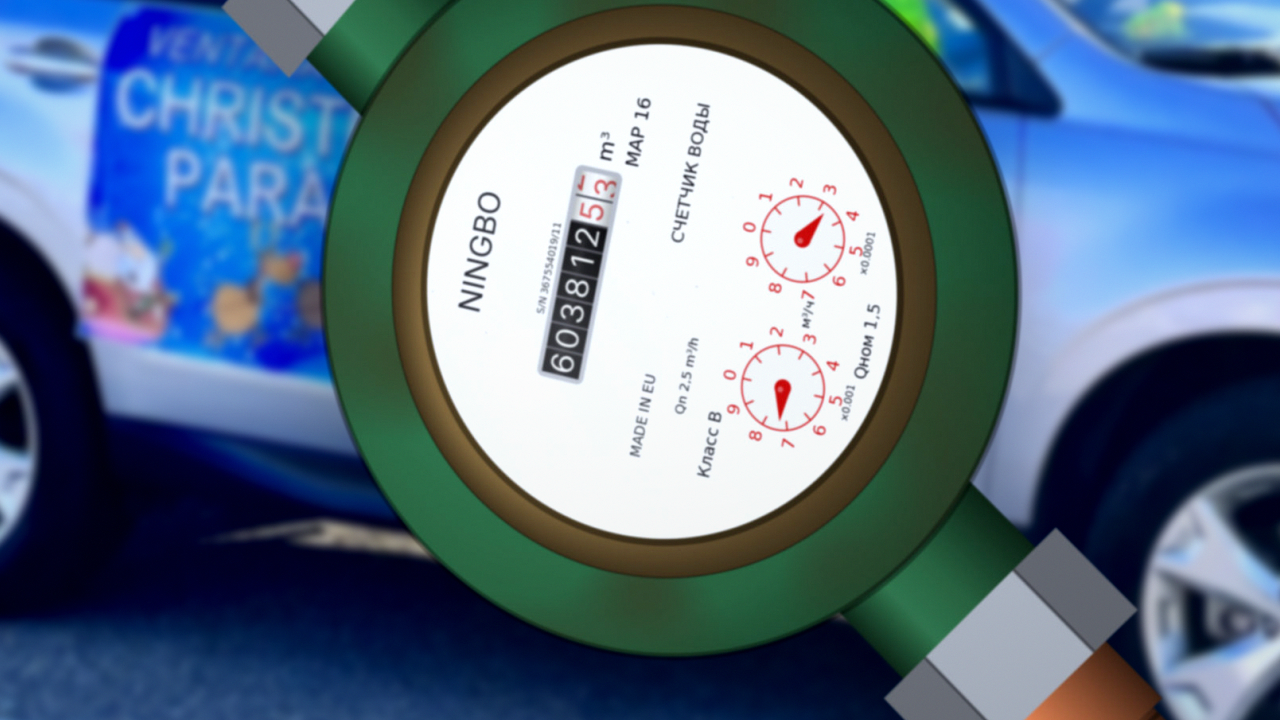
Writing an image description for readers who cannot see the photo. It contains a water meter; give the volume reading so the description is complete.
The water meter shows 603812.5273 m³
